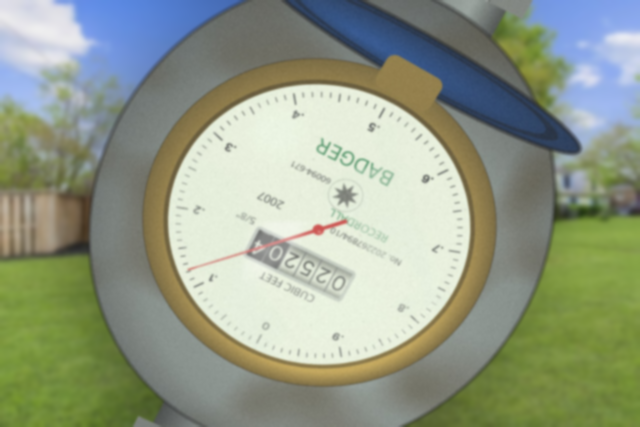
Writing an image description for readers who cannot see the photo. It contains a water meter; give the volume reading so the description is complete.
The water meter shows 25204.12 ft³
